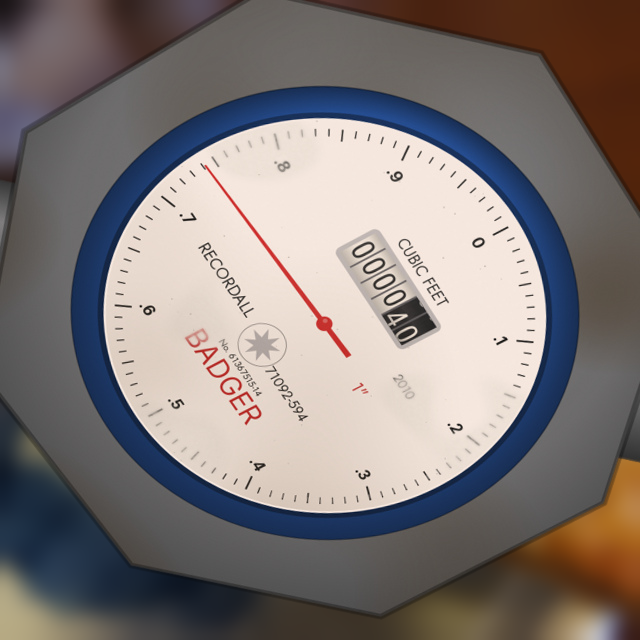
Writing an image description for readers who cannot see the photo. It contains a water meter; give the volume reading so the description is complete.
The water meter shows 39.74 ft³
